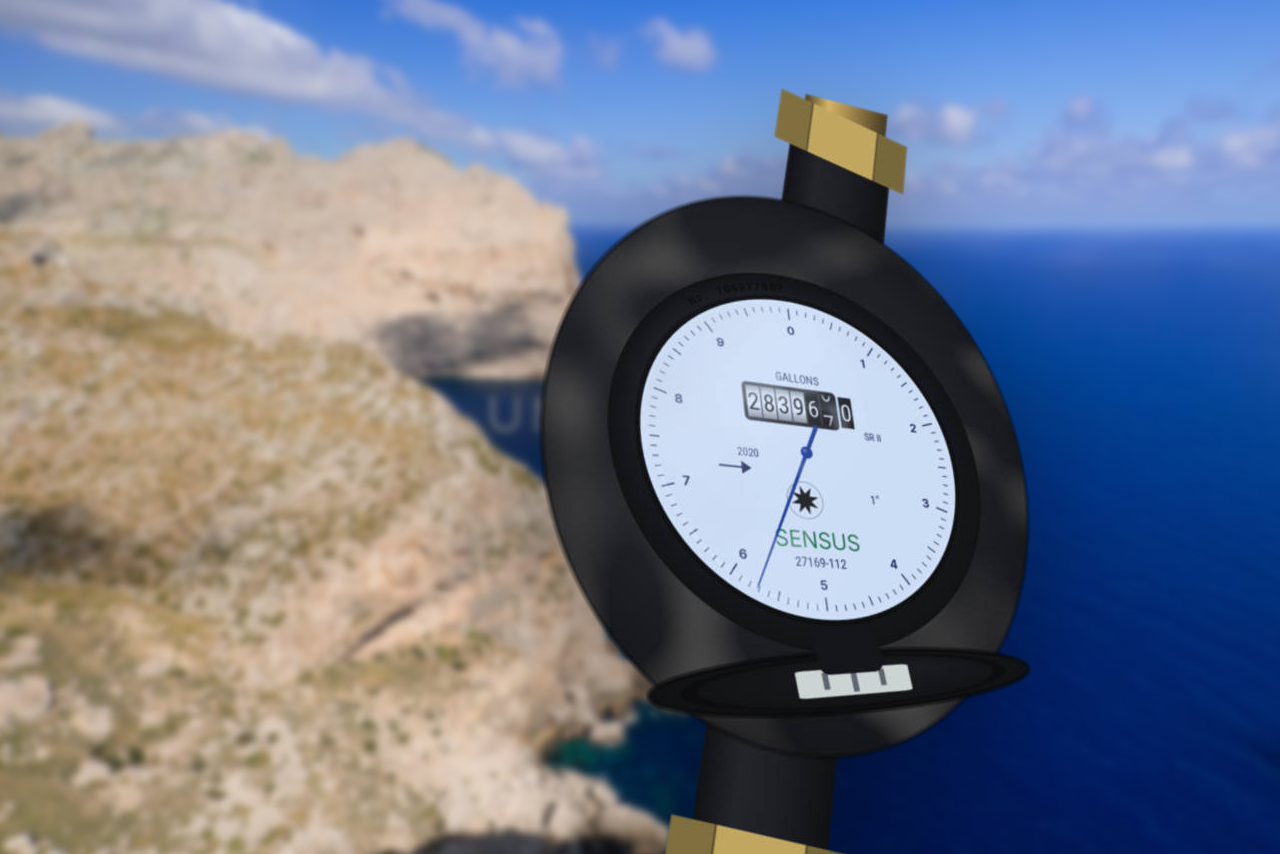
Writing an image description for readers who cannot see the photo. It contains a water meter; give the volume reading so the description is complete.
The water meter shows 2839665.7 gal
